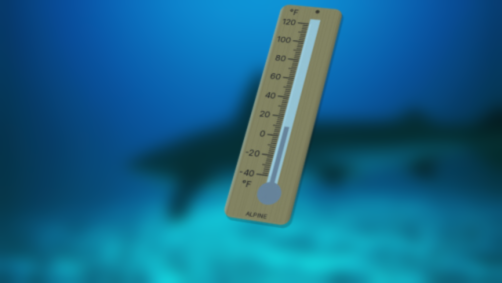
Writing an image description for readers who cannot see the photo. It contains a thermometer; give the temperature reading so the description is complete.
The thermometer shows 10 °F
